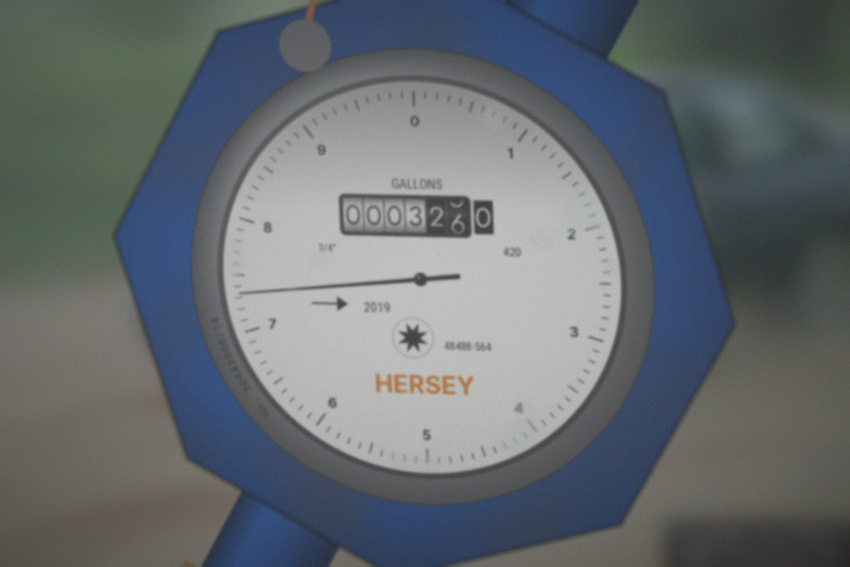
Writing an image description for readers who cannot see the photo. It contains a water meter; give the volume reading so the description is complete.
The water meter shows 3257.3 gal
